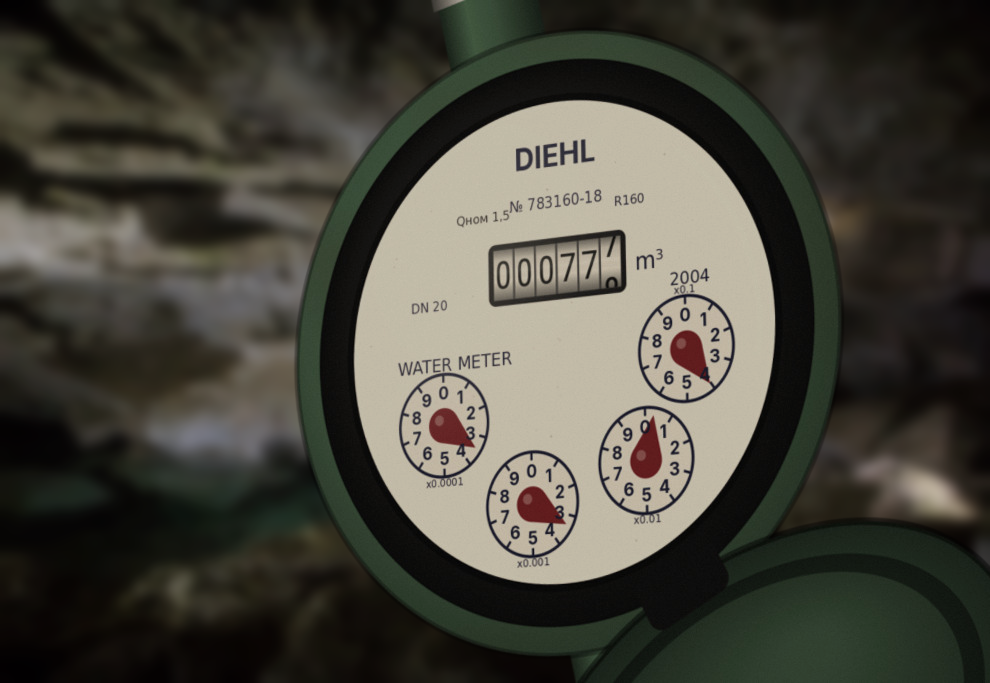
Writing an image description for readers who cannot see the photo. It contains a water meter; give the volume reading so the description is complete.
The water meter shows 777.4033 m³
